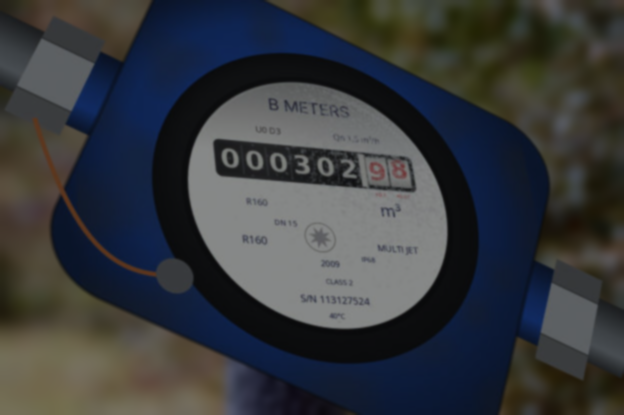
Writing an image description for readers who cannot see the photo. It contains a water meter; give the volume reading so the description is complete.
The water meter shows 302.98 m³
